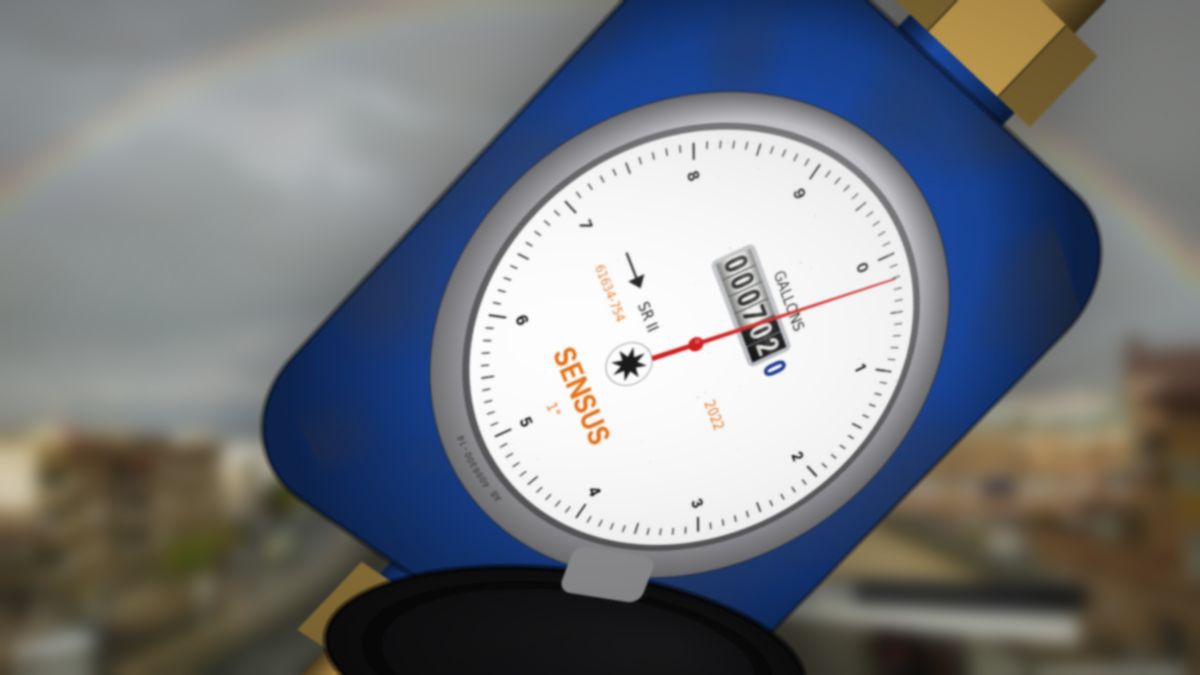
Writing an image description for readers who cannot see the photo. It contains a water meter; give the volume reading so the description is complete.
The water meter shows 7020.2 gal
